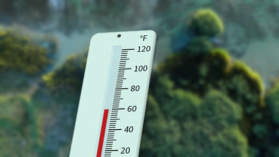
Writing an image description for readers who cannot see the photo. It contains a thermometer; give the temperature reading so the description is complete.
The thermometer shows 60 °F
